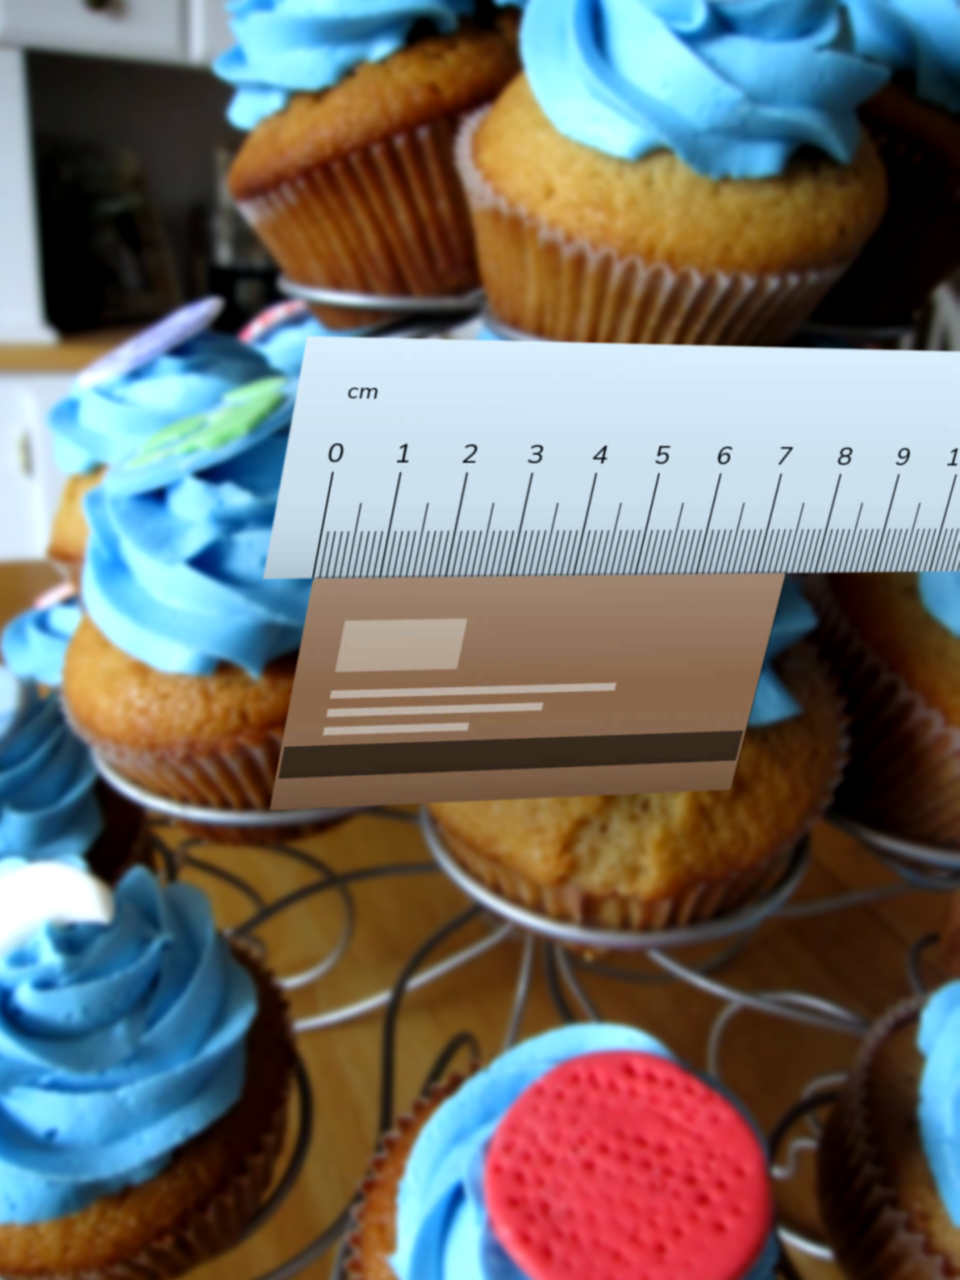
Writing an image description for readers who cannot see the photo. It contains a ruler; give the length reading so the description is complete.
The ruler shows 7.5 cm
